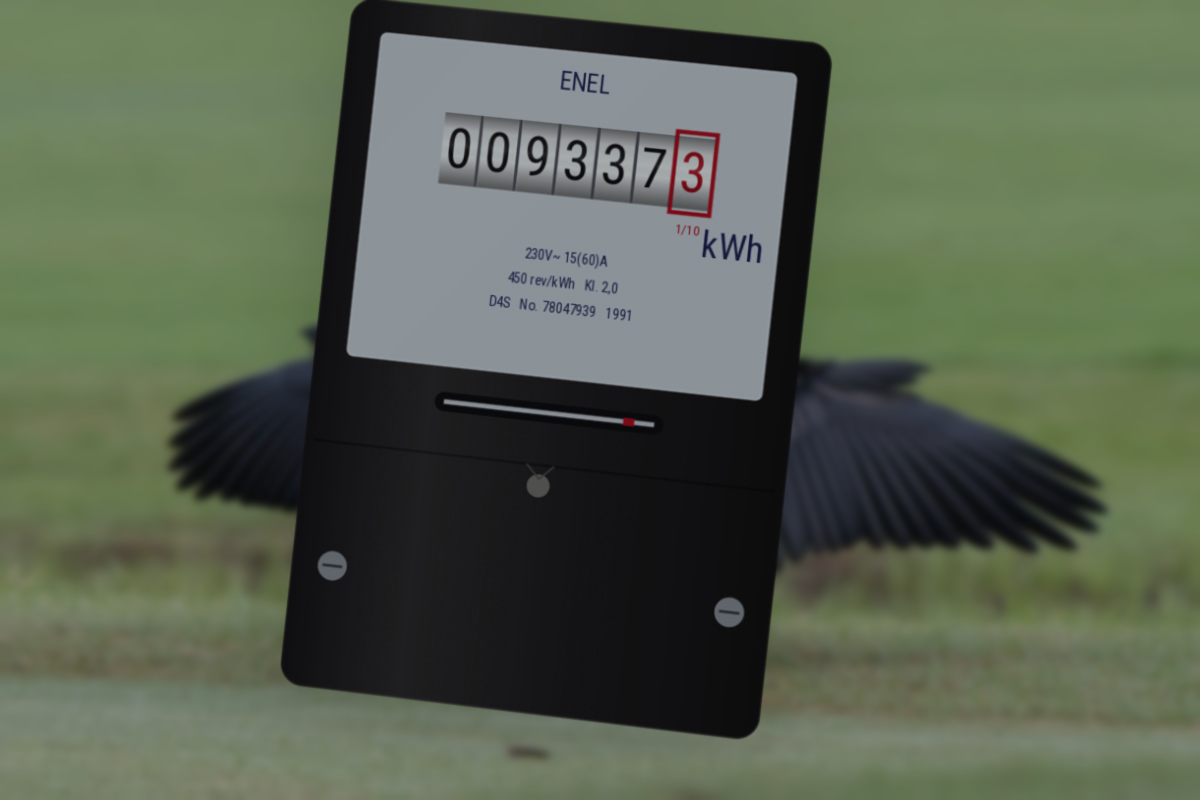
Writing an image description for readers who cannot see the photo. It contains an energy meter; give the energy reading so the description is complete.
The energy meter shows 9337.3 kWh
